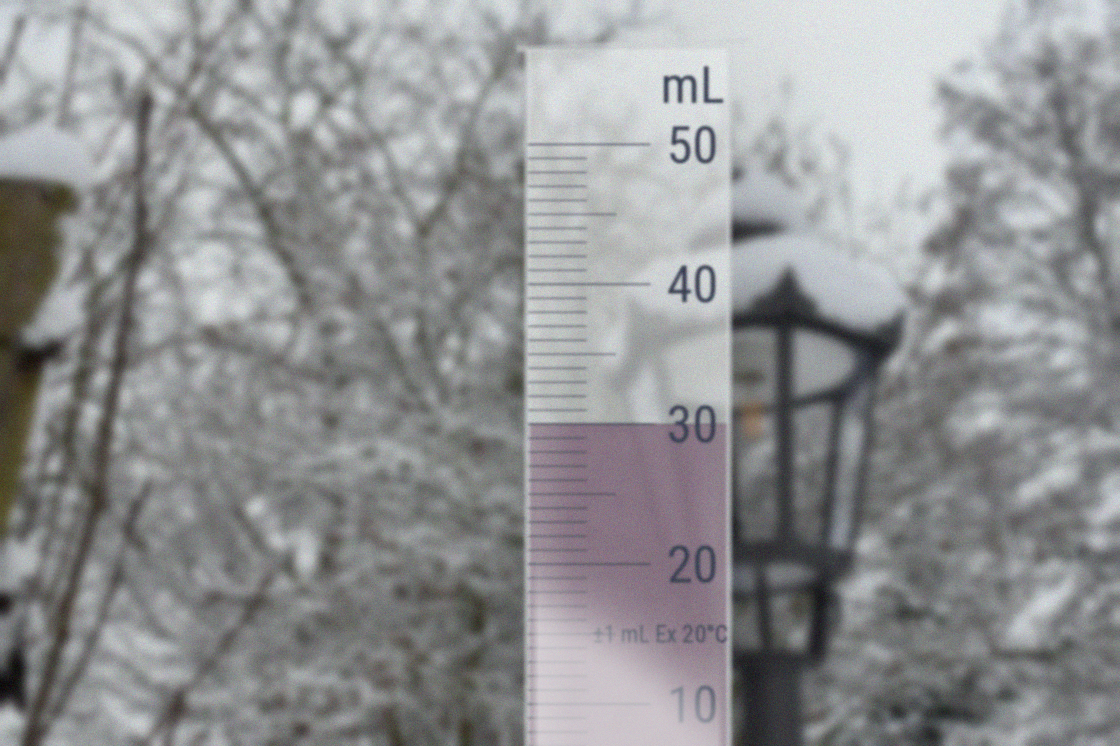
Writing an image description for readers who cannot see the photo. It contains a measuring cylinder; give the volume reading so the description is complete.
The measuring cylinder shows 30 mL
